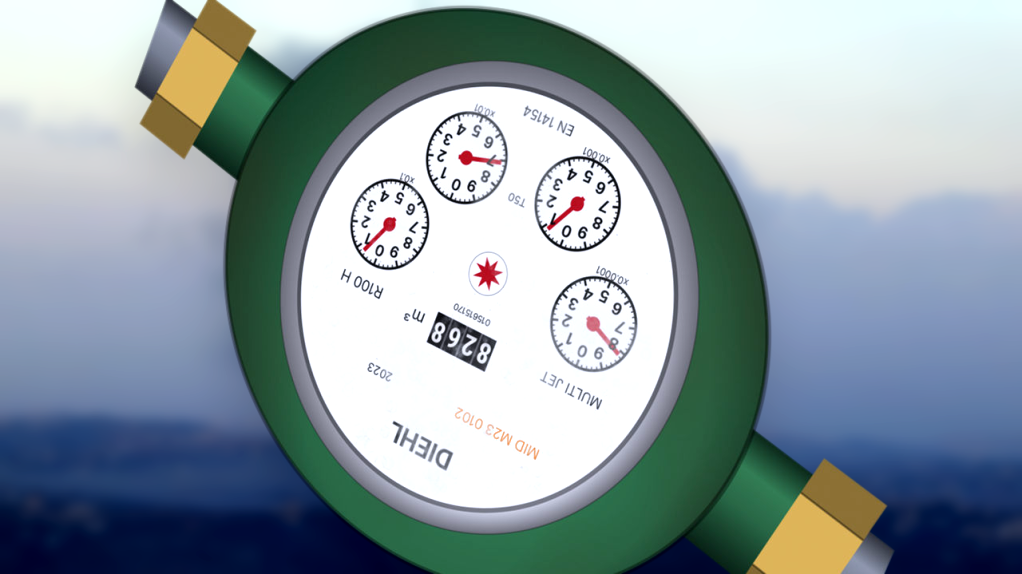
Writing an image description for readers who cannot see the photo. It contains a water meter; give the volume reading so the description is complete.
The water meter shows 8268.0708 m³
